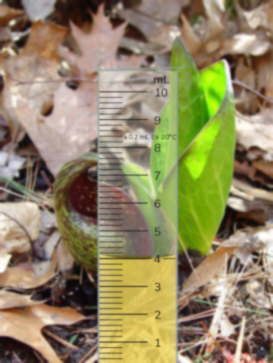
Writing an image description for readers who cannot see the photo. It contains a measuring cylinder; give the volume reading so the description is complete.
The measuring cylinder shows 4 mL
